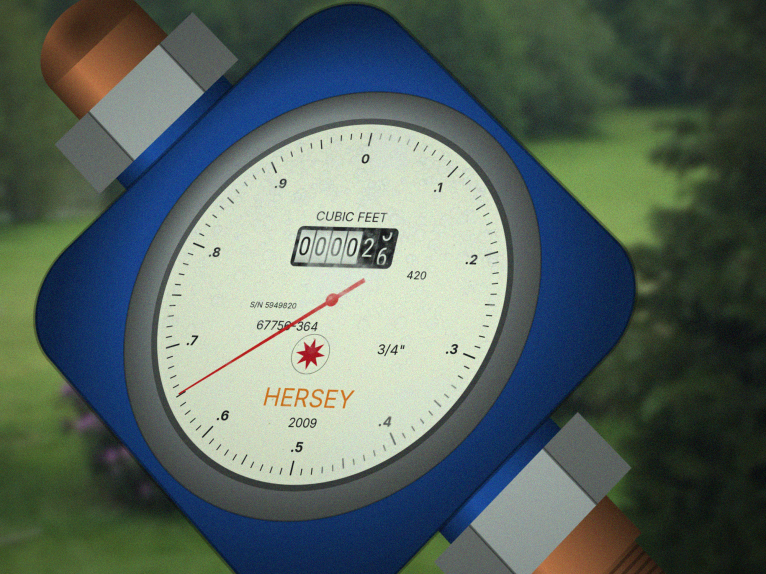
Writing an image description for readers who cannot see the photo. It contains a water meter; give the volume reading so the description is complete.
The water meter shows 25.65 ft³
